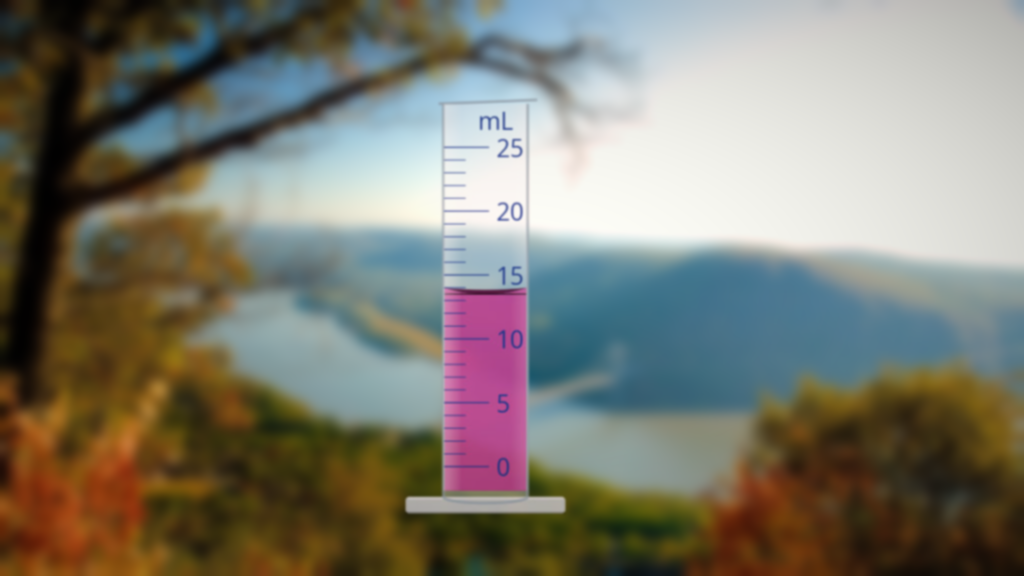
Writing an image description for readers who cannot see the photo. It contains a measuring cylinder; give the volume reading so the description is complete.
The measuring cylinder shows 13.5 mL
